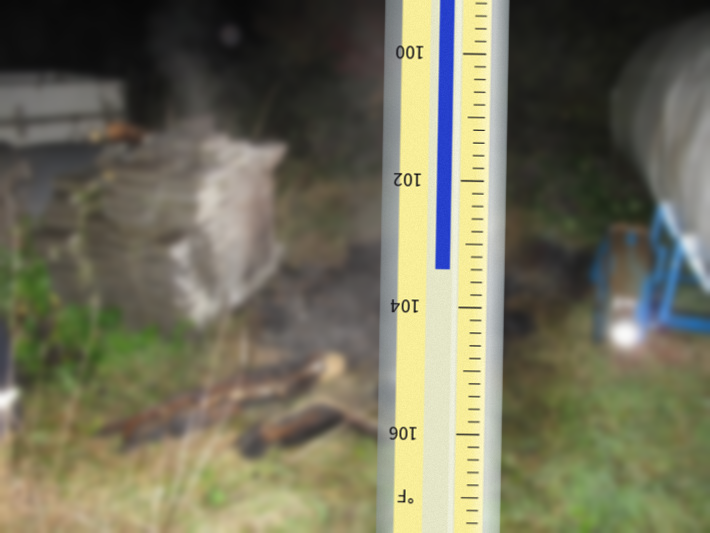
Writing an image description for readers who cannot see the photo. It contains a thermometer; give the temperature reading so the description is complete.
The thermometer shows 103.4 °F
